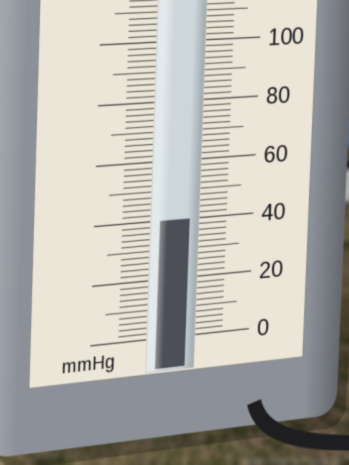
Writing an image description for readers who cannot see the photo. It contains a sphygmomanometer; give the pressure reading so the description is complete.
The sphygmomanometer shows 40 mmHg
